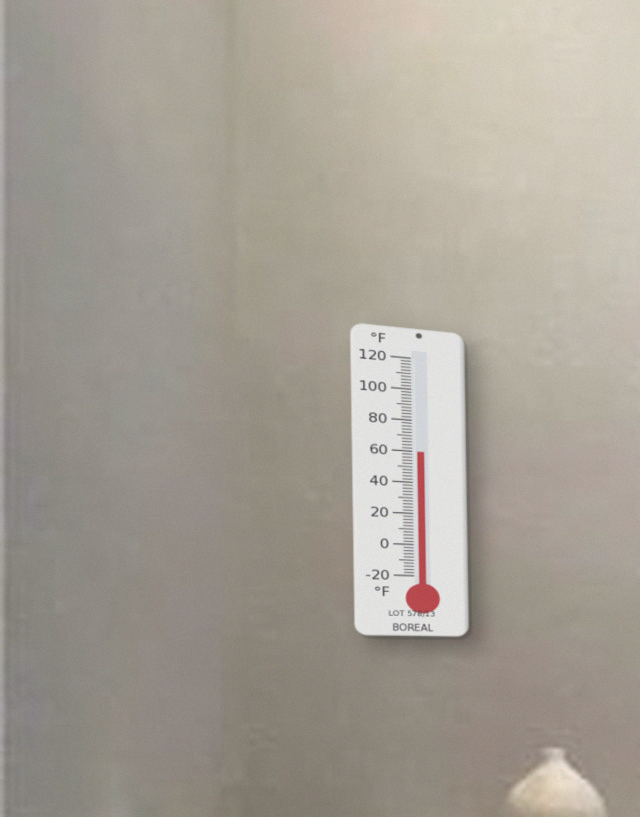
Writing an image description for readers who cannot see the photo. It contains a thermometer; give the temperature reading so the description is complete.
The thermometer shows 60 °F
